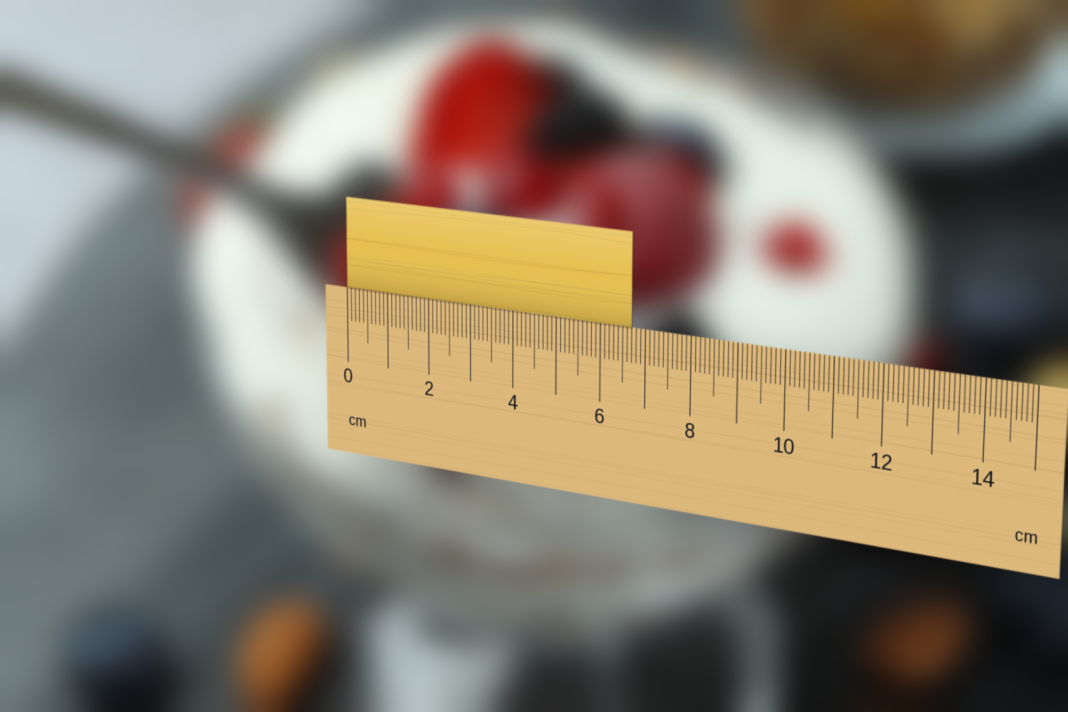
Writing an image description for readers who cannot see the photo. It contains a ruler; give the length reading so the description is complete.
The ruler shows 6.7 cm
